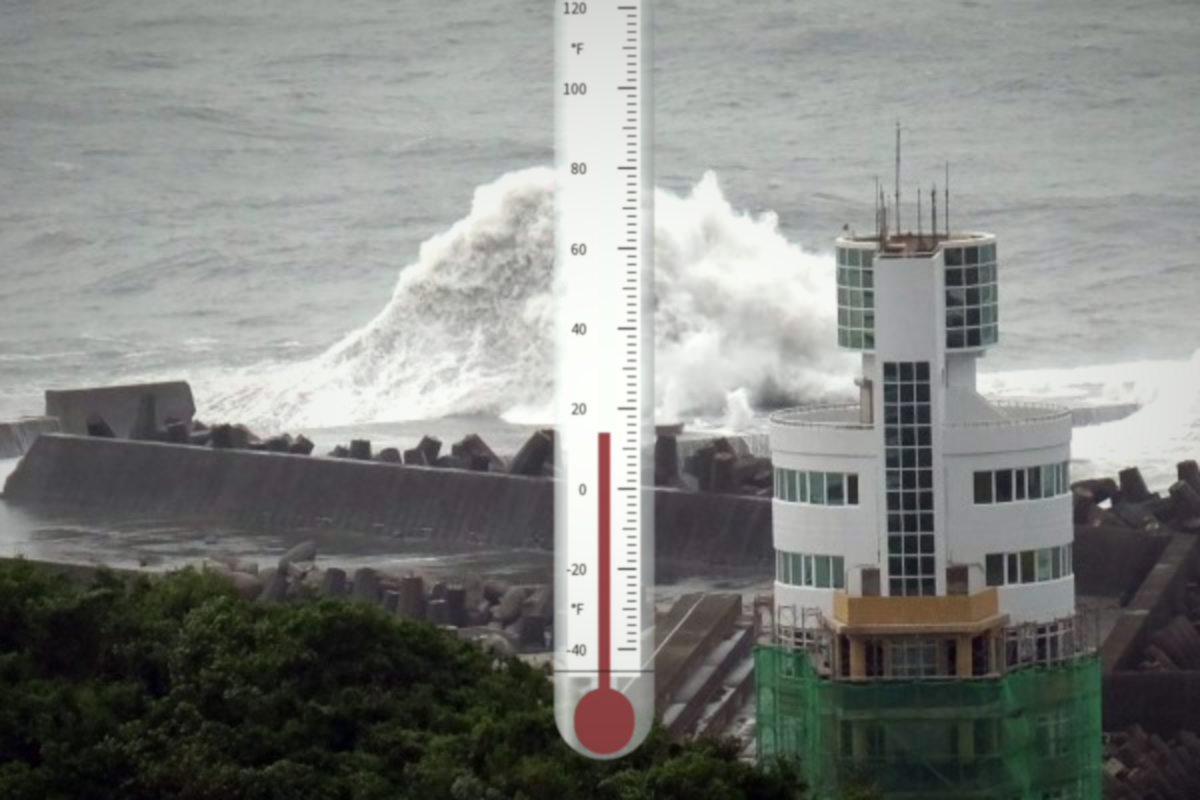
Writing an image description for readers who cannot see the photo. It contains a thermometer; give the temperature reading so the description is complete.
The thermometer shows 14 °F
